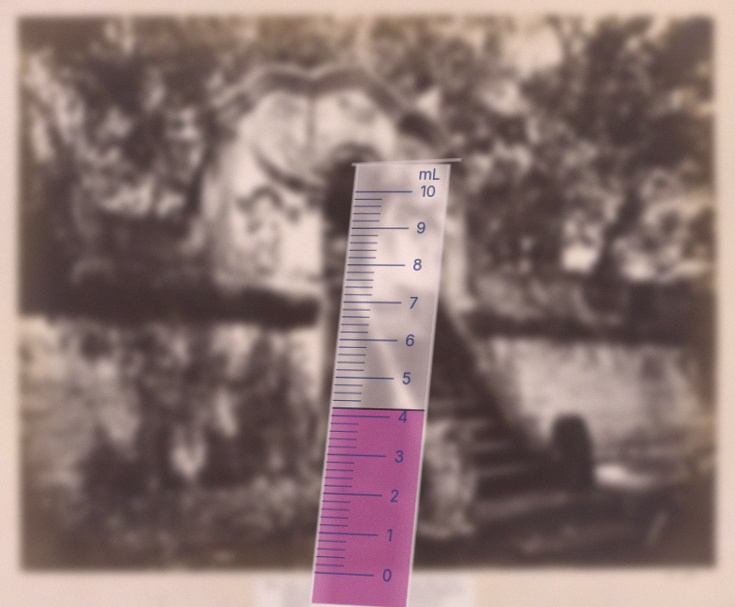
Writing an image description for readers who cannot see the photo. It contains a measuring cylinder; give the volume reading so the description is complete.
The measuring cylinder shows 4.2 mL
